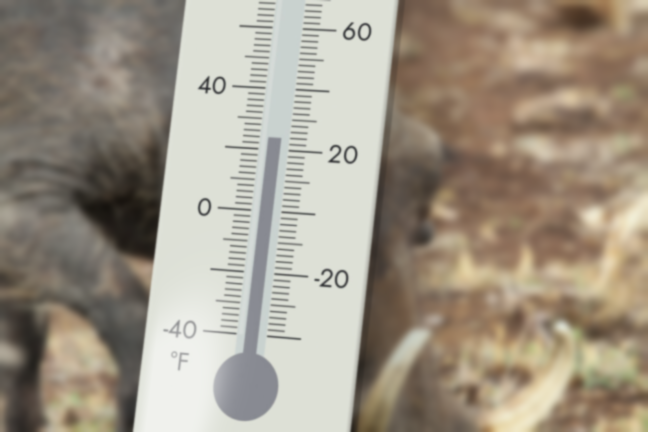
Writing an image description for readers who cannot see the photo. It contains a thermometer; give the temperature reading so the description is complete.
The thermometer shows 24 °F
